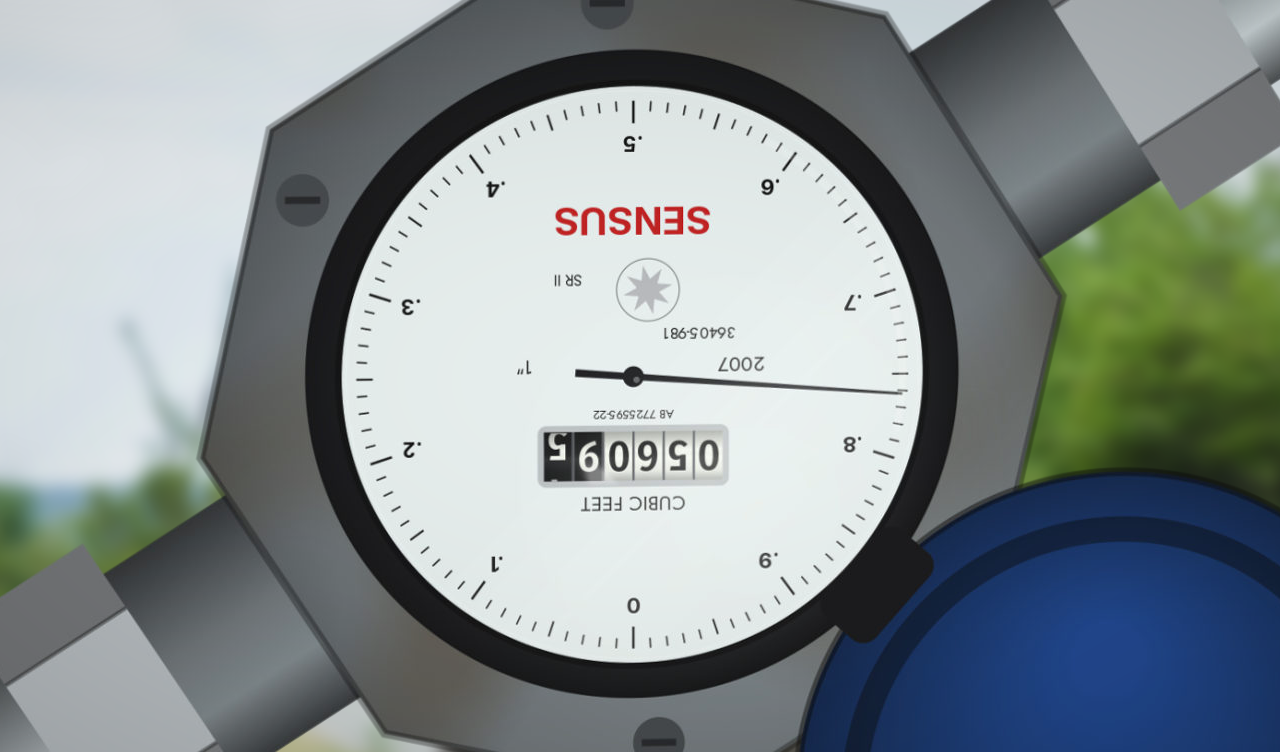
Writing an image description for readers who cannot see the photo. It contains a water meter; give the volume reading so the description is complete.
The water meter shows 56094.76 ft³
